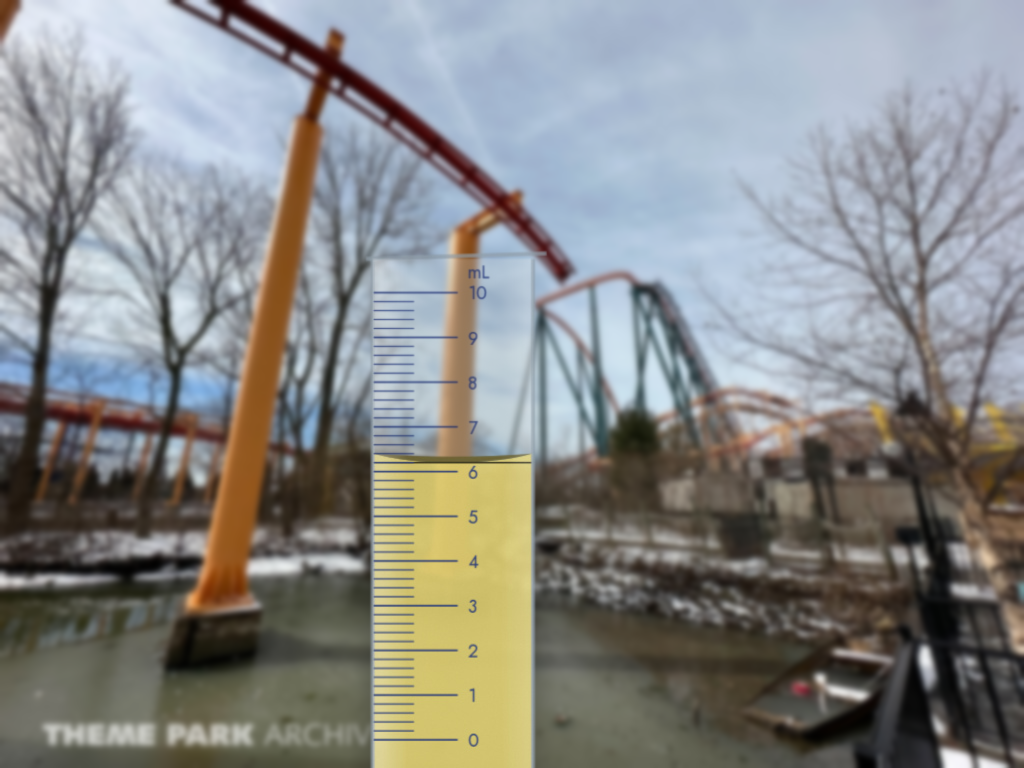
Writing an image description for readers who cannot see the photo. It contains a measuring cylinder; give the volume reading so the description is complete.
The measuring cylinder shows 6.2 mL
